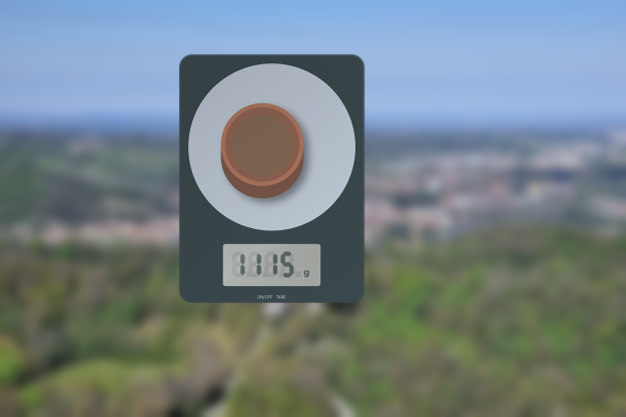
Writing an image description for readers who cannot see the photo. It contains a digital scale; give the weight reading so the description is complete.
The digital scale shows 1115 g
